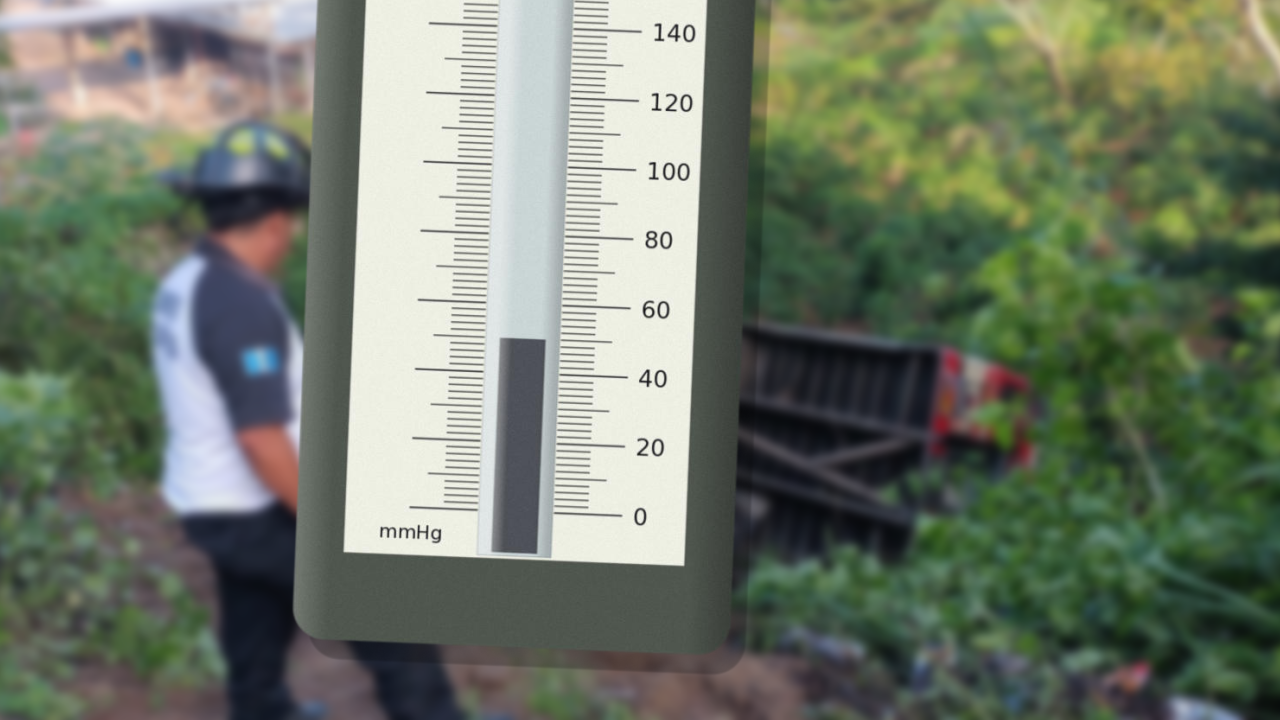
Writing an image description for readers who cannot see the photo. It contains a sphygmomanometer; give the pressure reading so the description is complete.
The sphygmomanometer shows 50 mmHg
